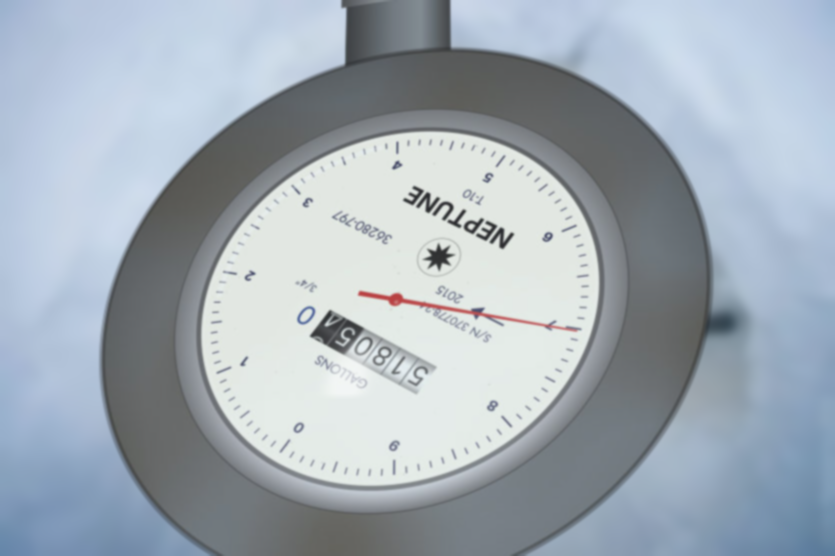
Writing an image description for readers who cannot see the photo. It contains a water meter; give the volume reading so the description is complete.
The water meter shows 5180537.0 gal
